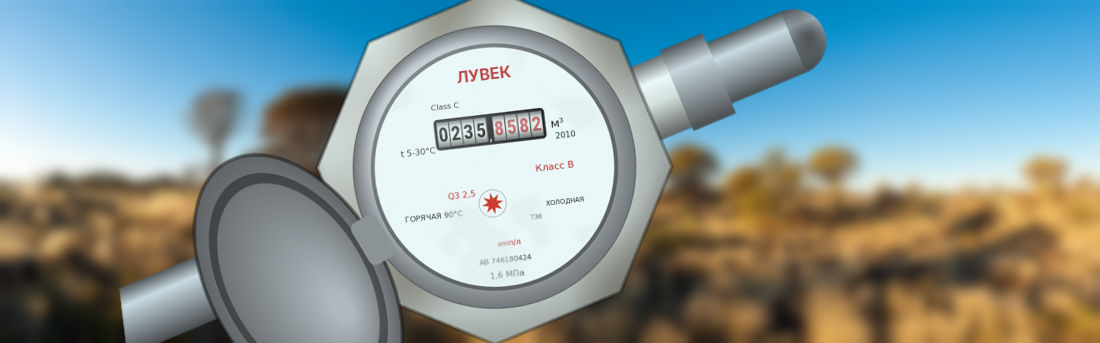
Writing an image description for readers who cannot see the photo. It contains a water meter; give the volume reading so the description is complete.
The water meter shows 235.8582 m³
